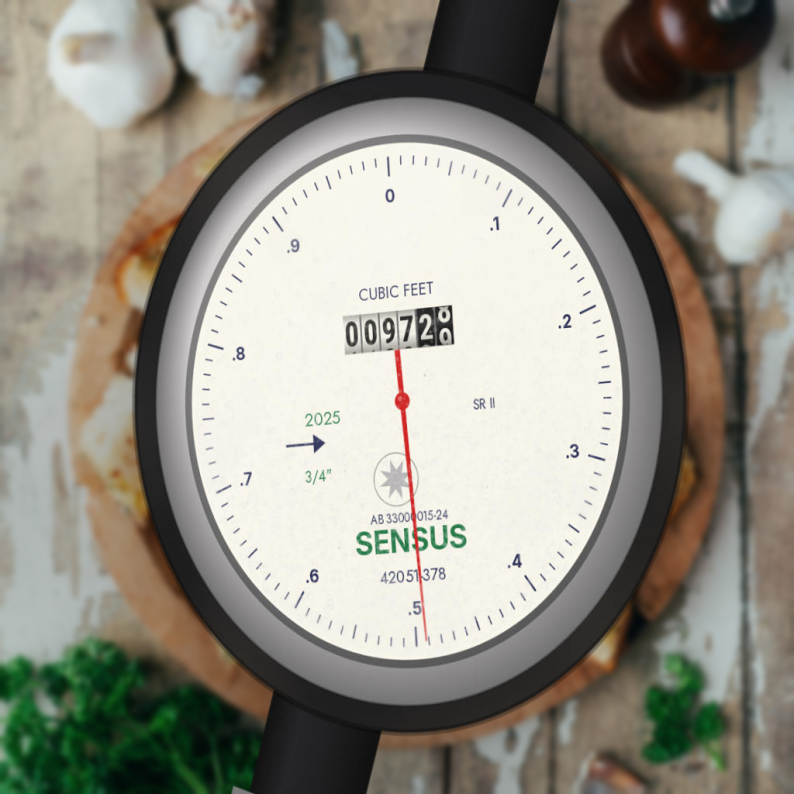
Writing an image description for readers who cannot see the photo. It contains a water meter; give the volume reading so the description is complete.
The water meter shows 9728.49 ft³
